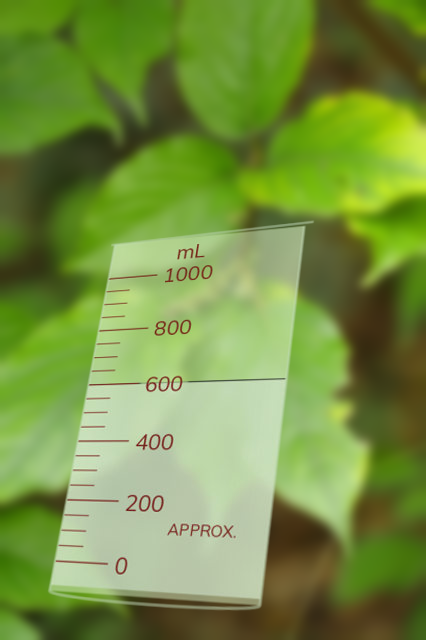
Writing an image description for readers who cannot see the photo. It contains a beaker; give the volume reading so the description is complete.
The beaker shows 600 mL
